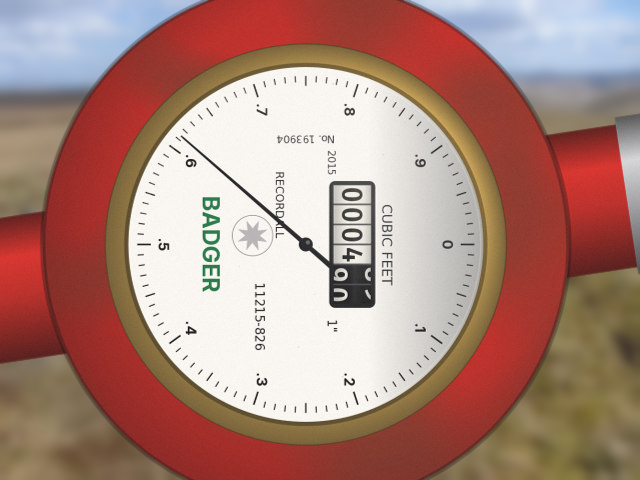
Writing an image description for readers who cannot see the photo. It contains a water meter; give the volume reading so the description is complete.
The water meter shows 489.61 ft³
